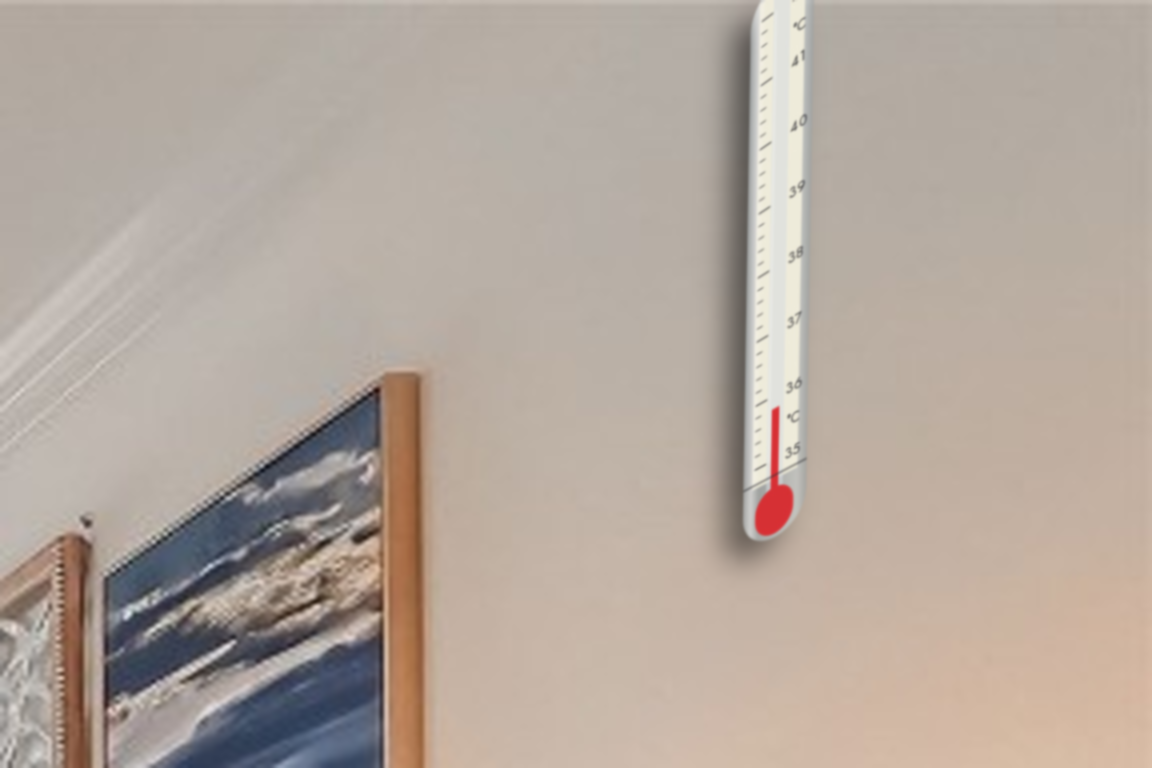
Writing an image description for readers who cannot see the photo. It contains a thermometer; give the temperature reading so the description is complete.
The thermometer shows 35.8 °C
